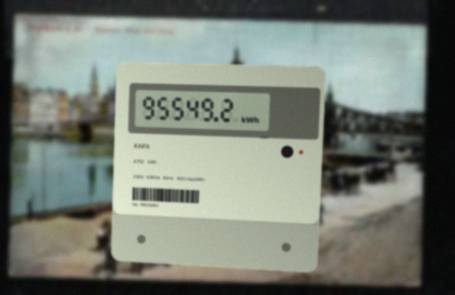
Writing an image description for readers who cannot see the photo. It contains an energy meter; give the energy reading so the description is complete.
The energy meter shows 95549.2 kWh
